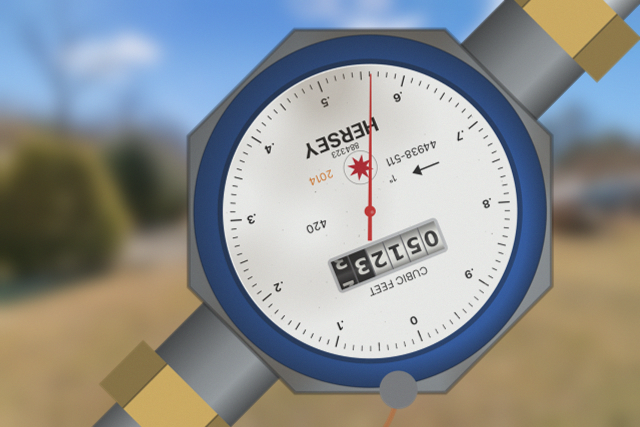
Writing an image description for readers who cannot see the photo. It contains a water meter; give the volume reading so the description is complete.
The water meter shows 51232.56 ft³
